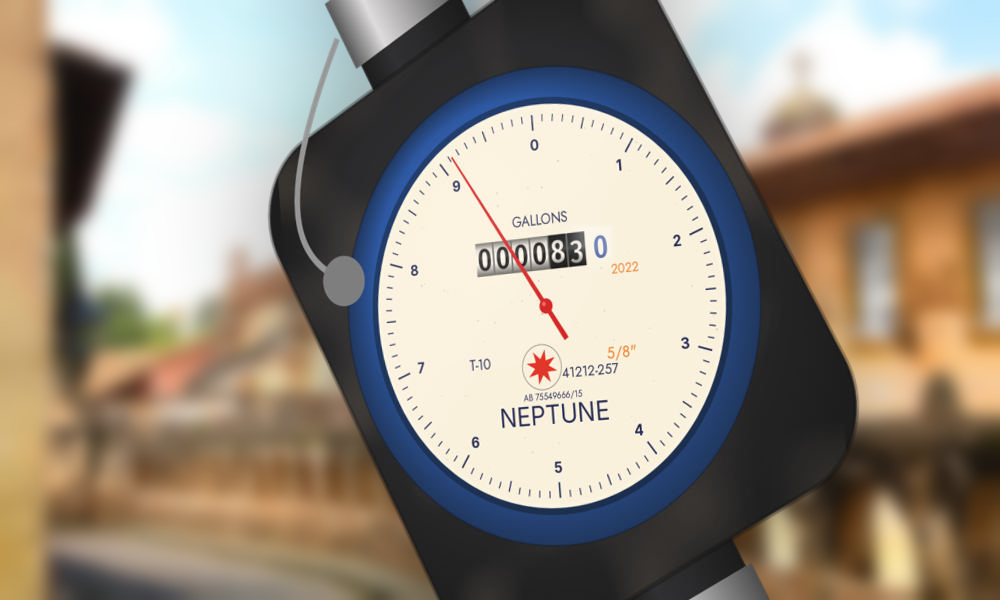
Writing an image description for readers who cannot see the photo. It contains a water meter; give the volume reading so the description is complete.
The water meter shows 829.1 gal
